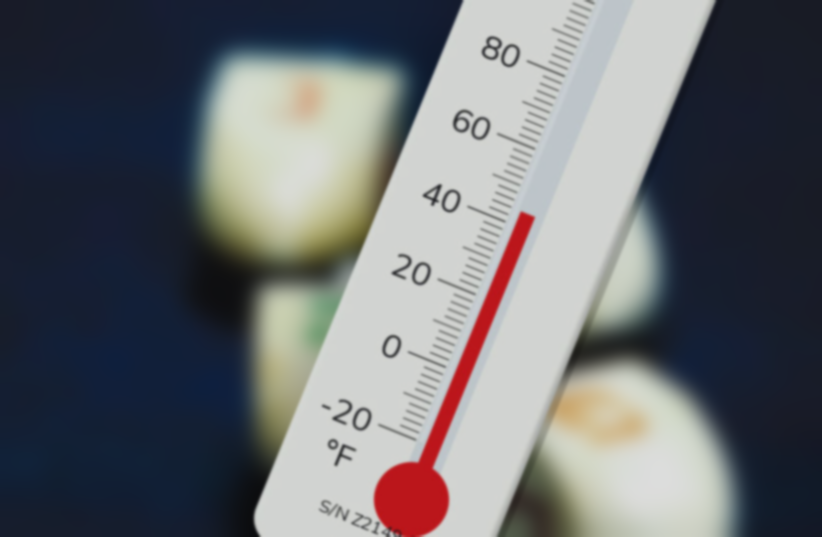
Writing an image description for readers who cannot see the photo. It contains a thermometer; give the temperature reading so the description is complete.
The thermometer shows 44 °F
